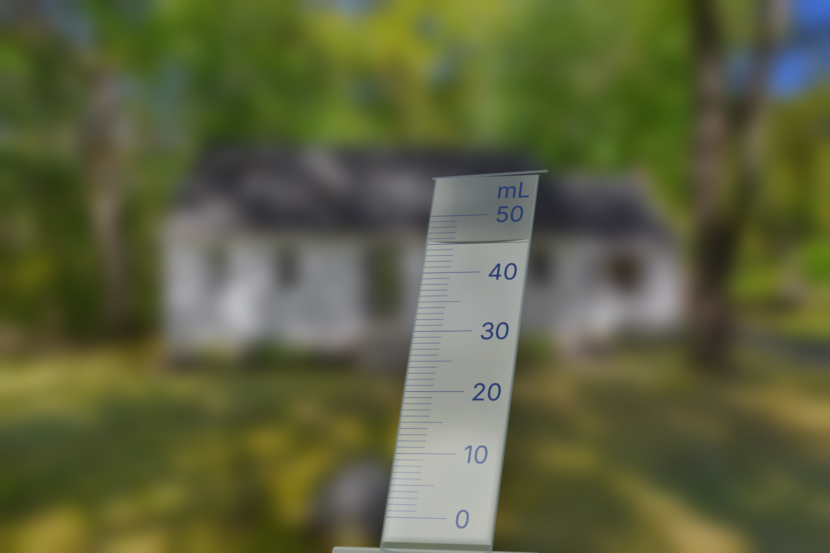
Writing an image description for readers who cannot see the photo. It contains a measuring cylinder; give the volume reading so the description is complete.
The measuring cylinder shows 45 mL
